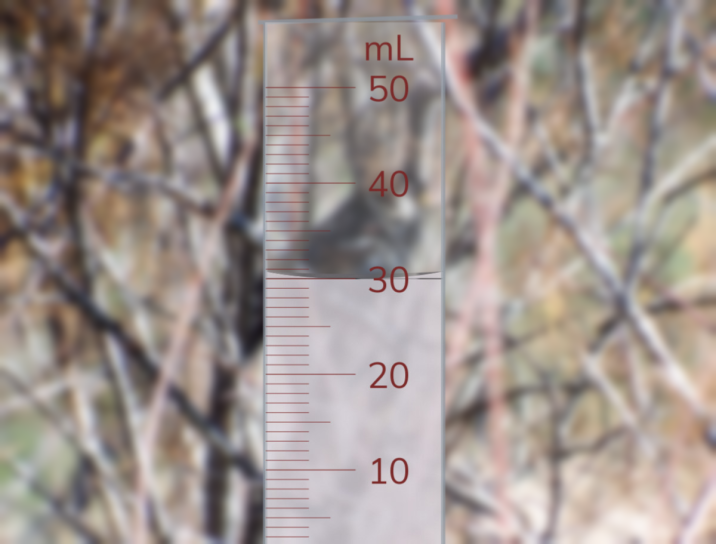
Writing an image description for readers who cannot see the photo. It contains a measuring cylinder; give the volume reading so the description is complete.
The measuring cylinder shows 30 mL
